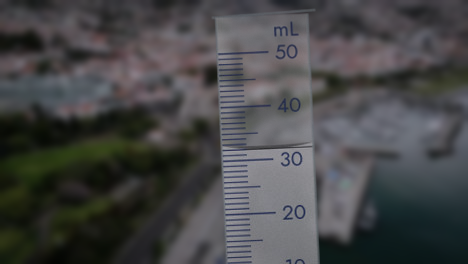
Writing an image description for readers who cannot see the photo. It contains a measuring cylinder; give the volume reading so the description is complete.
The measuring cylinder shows 32 mL
